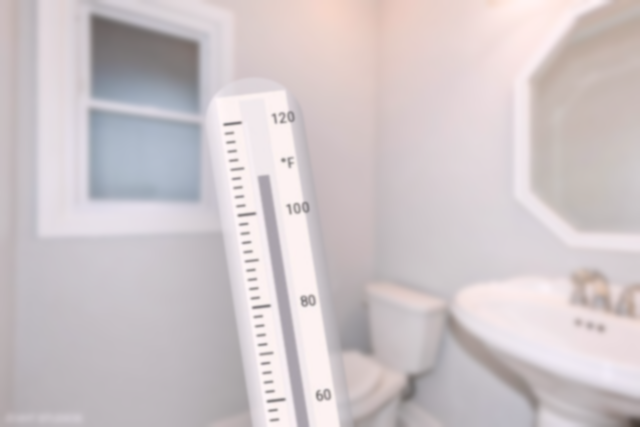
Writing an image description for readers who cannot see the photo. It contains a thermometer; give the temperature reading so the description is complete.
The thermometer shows 108 °F
